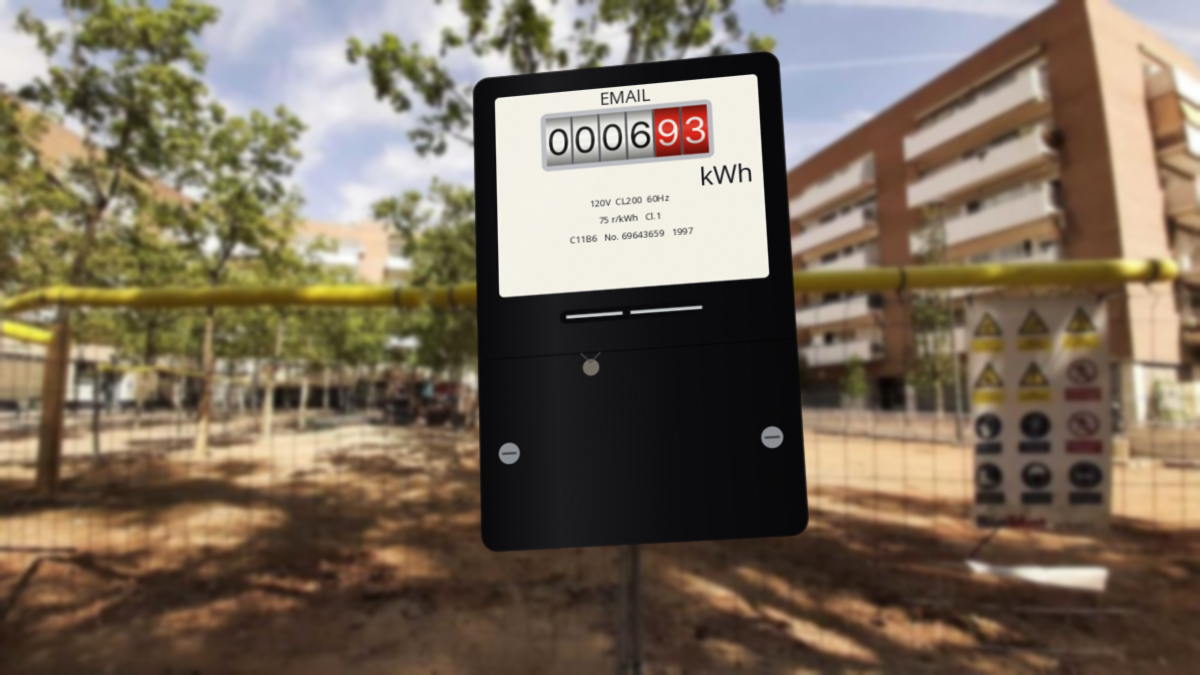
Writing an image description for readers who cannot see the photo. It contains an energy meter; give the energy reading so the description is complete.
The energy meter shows 6.93 kWh
